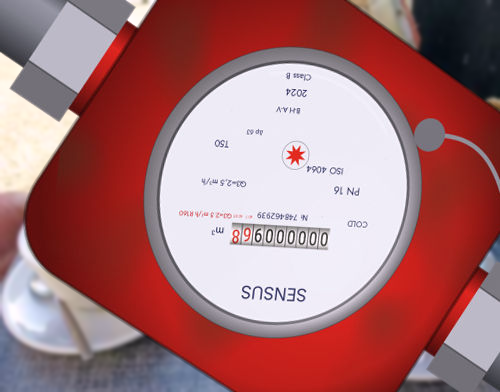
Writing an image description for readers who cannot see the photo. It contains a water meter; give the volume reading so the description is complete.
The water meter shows 9.68 m³
